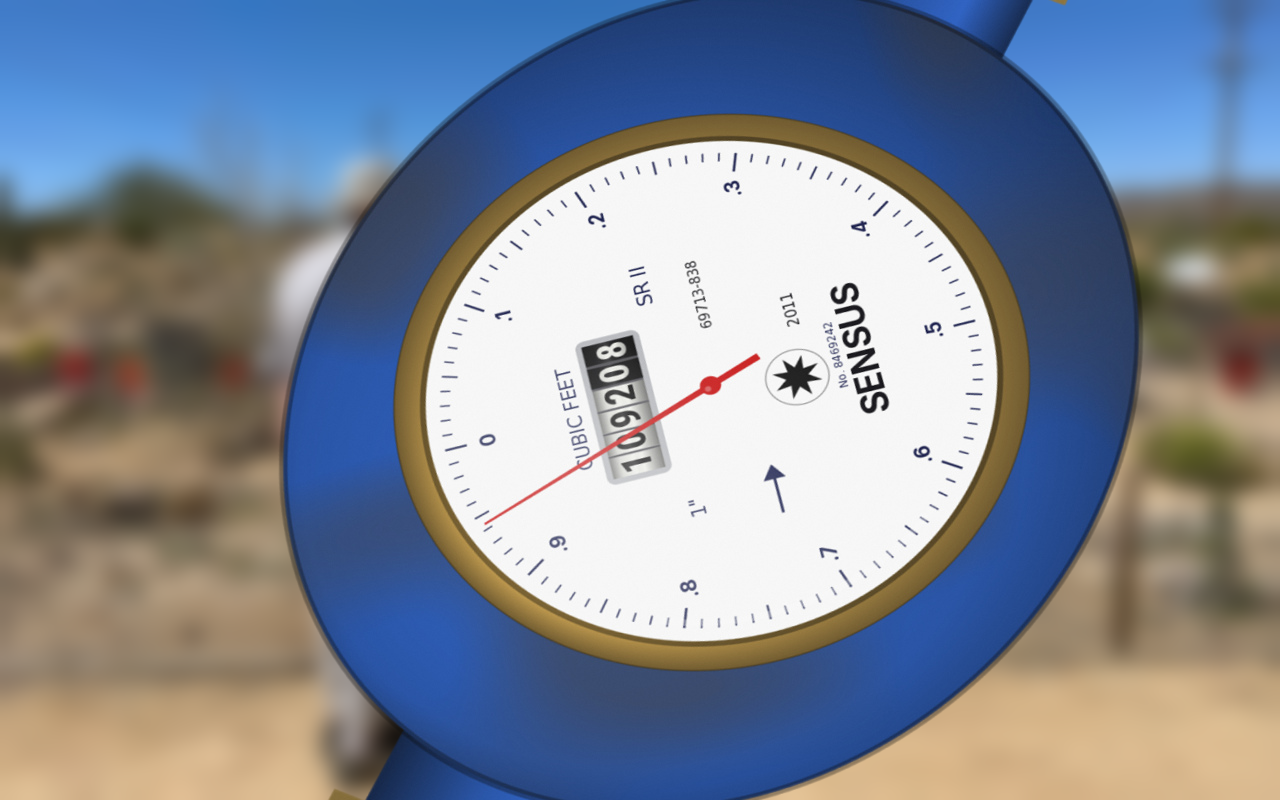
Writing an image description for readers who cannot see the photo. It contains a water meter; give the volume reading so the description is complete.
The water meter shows 109207.94 ft³
